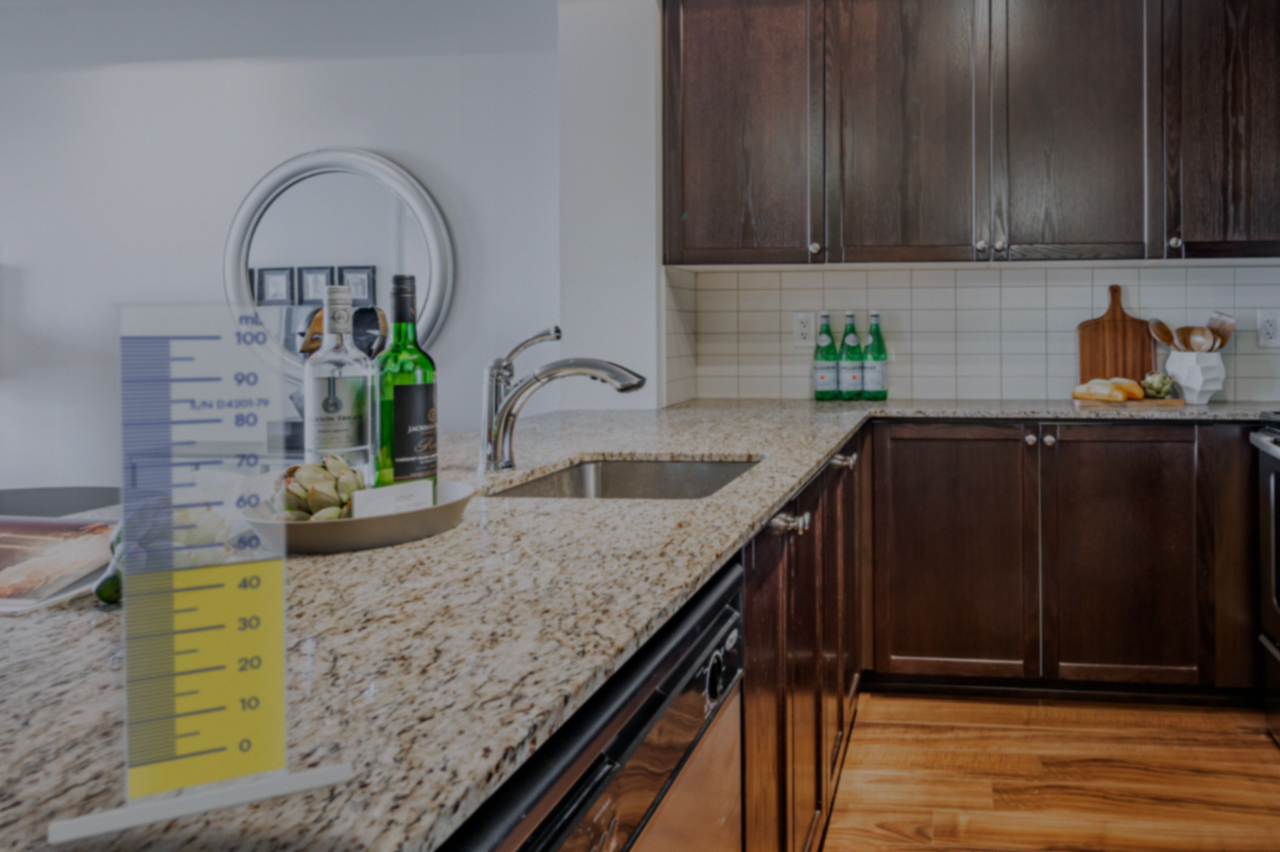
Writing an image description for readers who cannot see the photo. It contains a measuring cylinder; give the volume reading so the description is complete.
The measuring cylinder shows 45 mL
